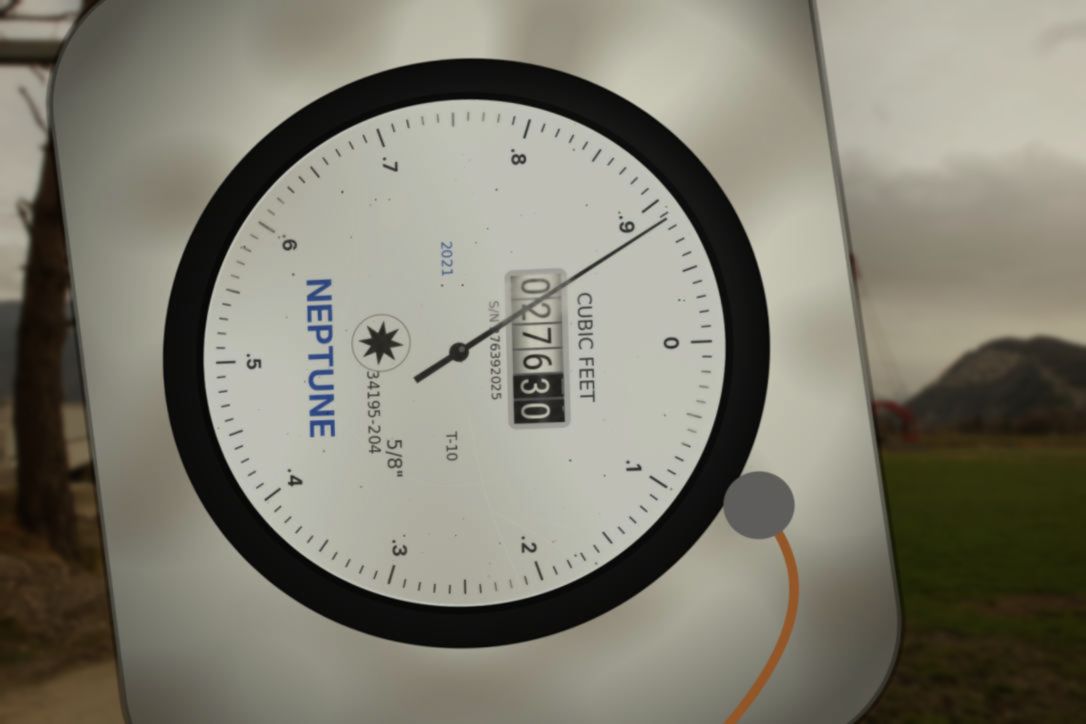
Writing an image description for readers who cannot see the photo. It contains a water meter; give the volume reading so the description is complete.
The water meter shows 27629.91 ft³
